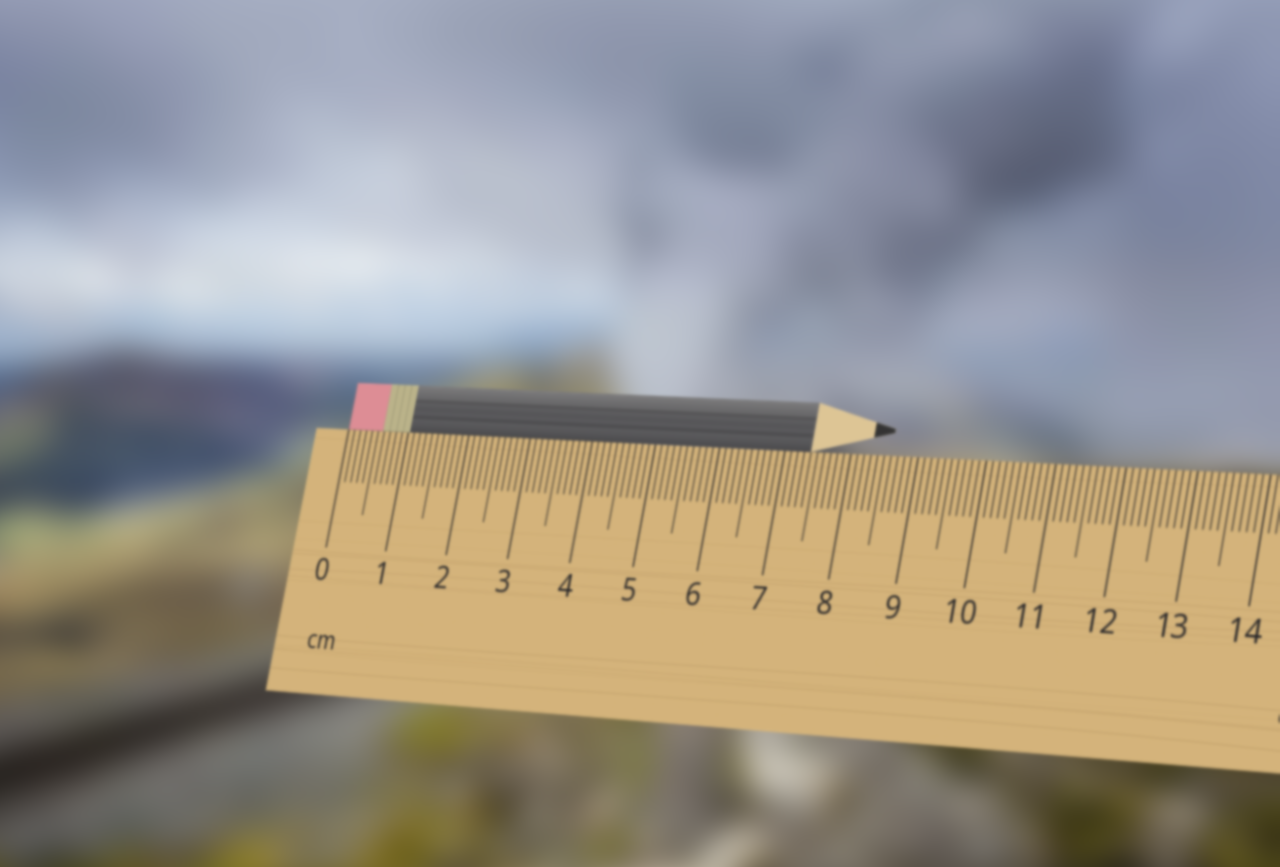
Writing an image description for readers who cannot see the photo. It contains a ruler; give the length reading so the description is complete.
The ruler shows 8.6 cm
